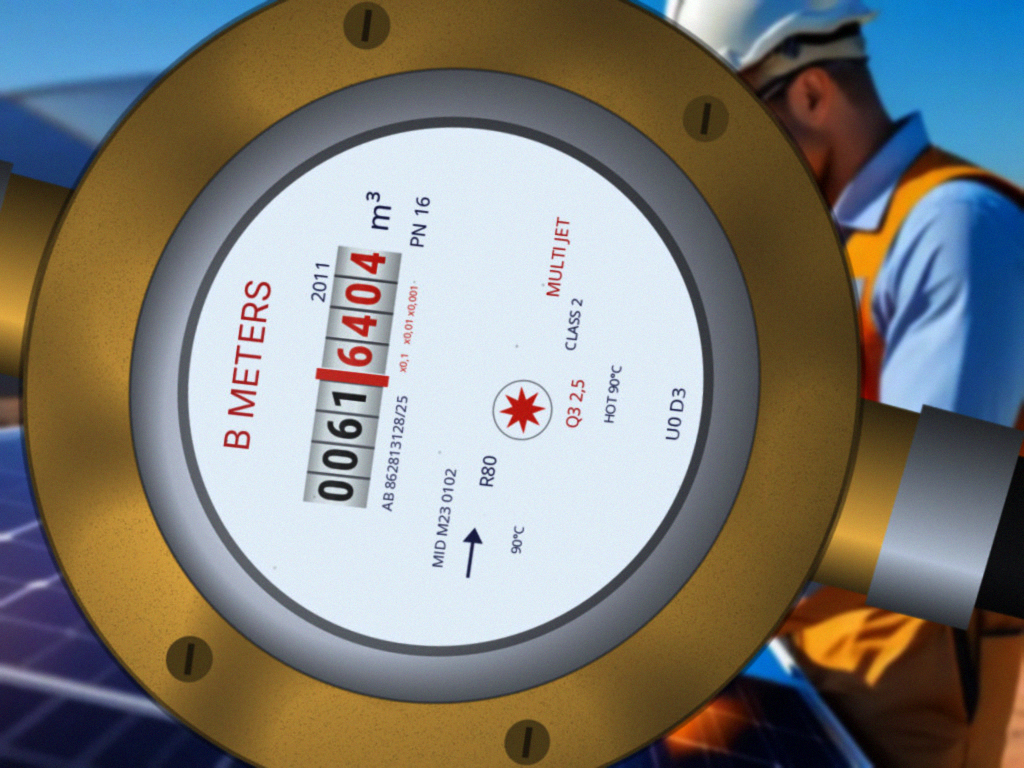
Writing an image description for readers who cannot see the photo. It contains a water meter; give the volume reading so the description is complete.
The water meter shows 61.6404 m³
